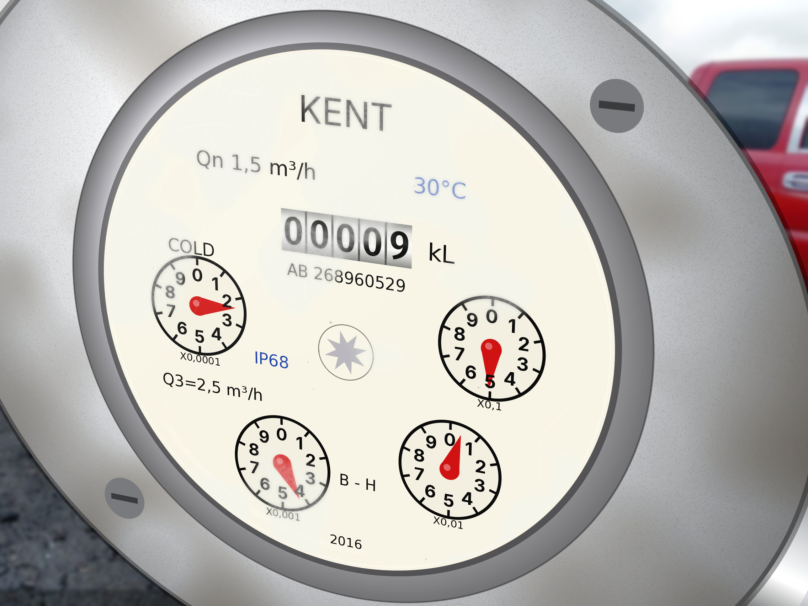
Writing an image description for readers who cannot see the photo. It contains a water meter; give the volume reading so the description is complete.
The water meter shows 9.5042 kL
